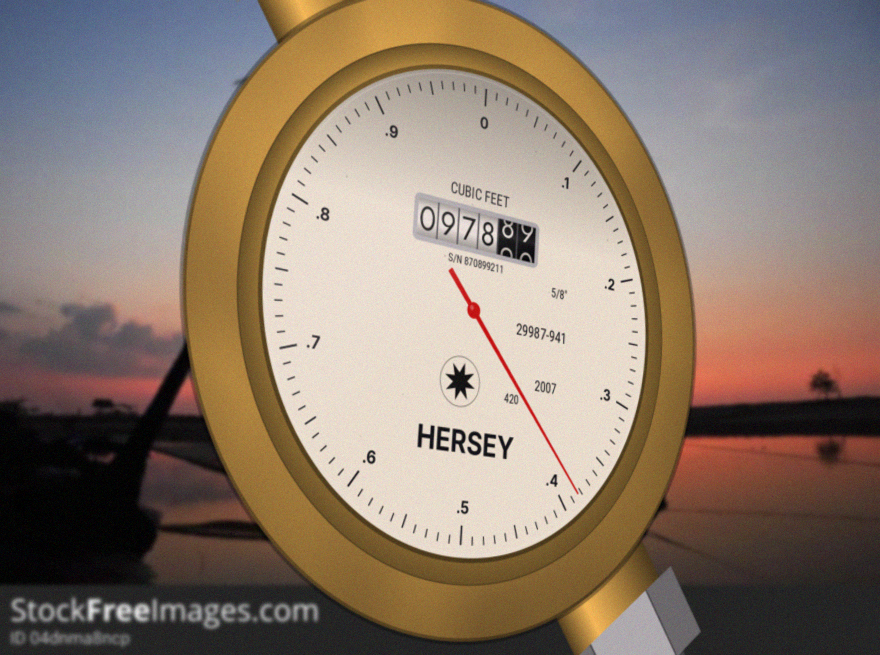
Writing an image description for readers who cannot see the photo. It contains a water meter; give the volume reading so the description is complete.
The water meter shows 97889.38 ft³
